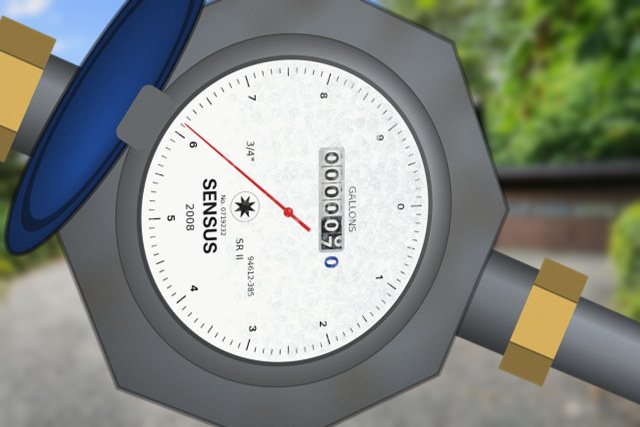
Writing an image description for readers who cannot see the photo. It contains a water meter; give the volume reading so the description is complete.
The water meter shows 66.1 gal
